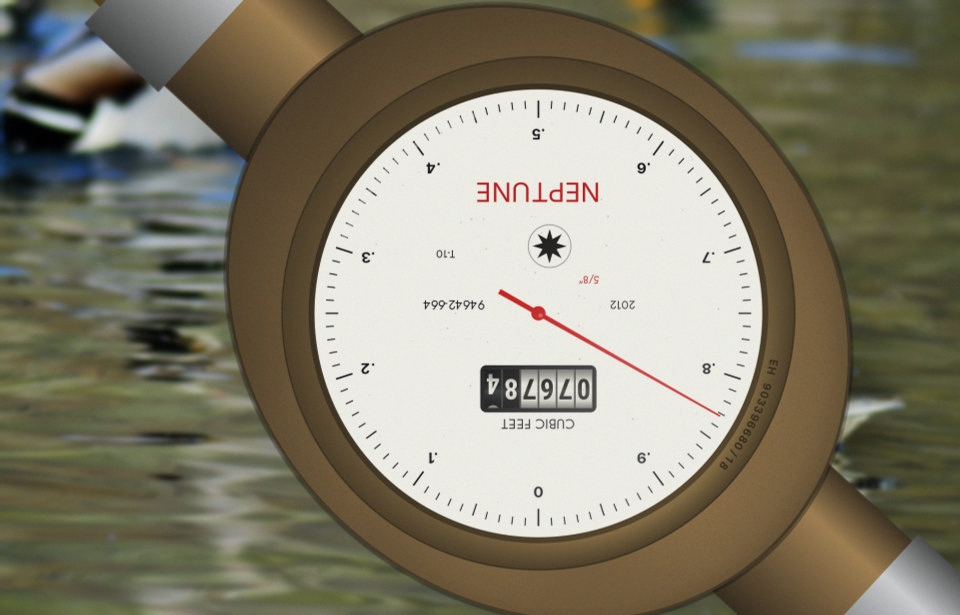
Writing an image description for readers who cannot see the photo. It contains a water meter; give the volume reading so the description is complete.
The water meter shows 76783.83 ft³
